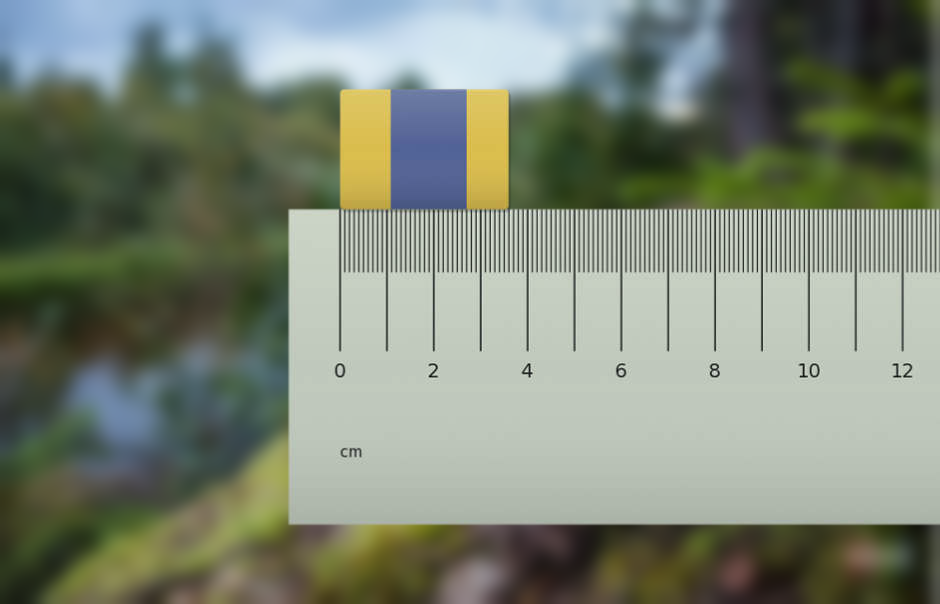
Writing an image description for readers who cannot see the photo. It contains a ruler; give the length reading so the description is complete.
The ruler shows 3.6 cm
